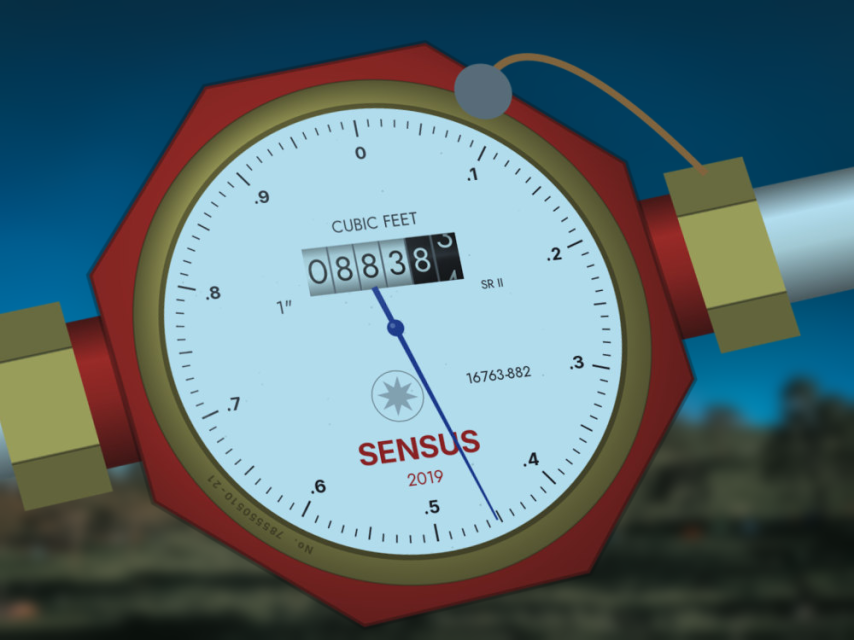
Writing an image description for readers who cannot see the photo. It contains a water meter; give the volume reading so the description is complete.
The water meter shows 88383.45 ft³
